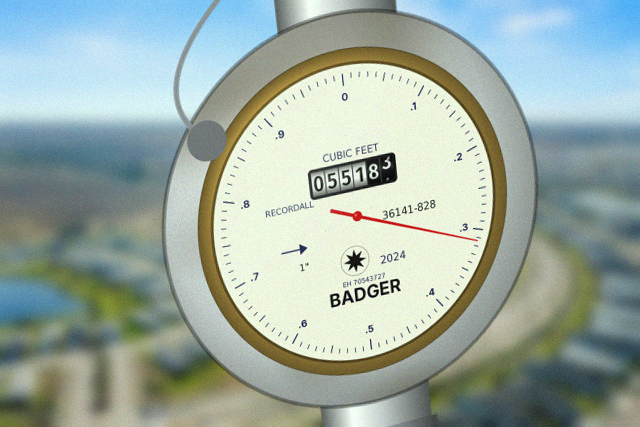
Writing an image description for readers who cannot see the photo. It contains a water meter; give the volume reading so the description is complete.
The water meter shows 55183.31 ft³
